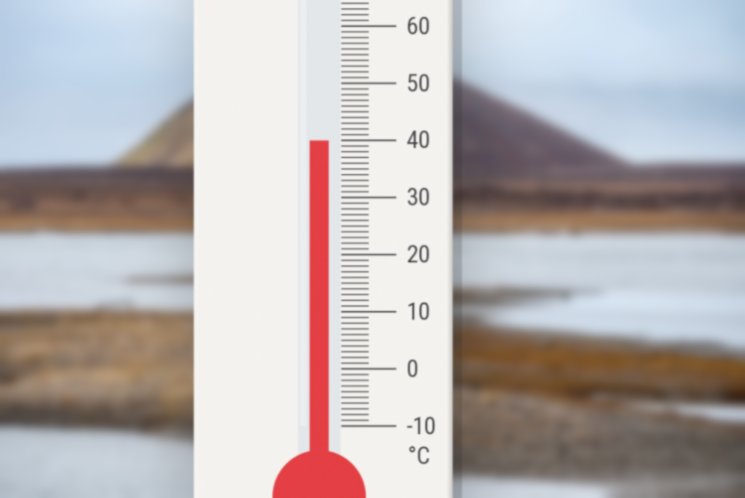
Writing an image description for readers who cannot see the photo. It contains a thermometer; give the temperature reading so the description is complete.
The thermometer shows 40 °C
